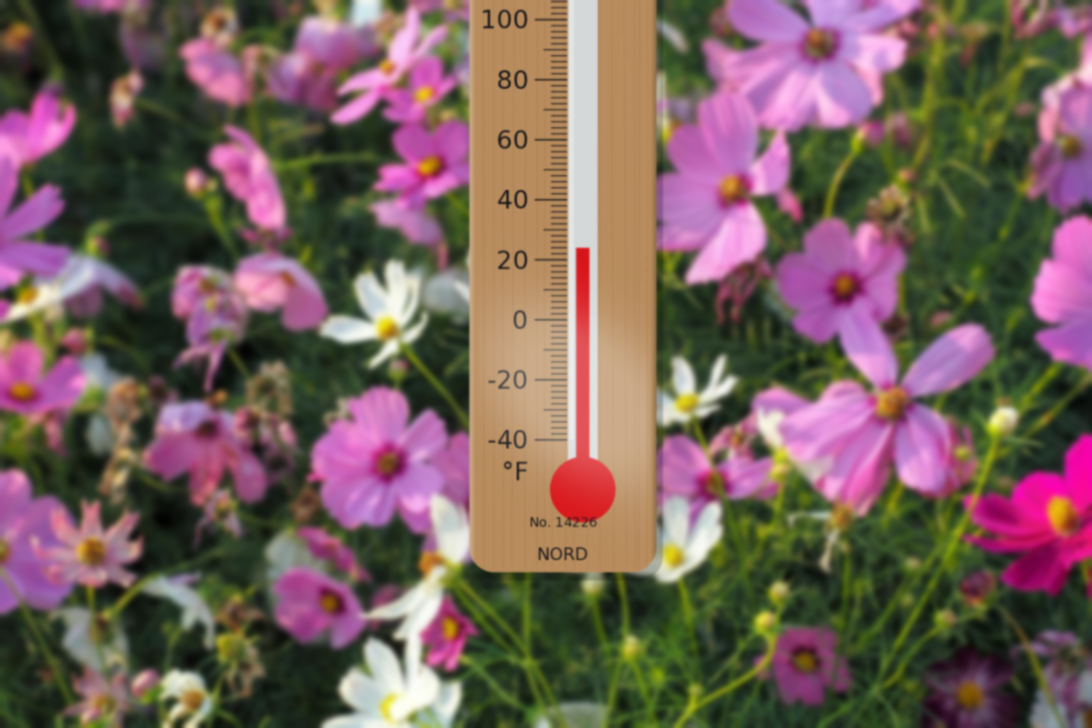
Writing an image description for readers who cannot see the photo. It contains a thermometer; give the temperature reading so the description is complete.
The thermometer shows 24 °F
